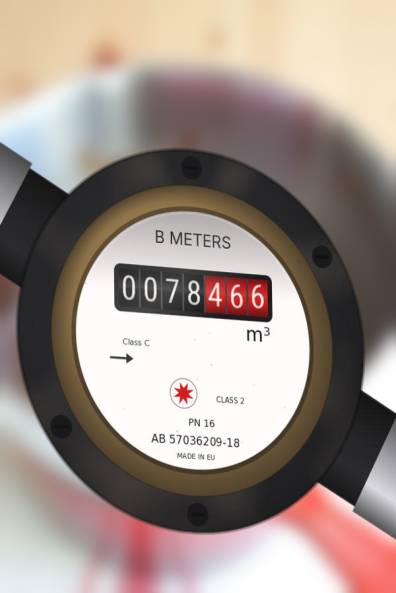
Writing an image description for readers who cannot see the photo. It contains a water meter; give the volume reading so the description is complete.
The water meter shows 78.466 m³
